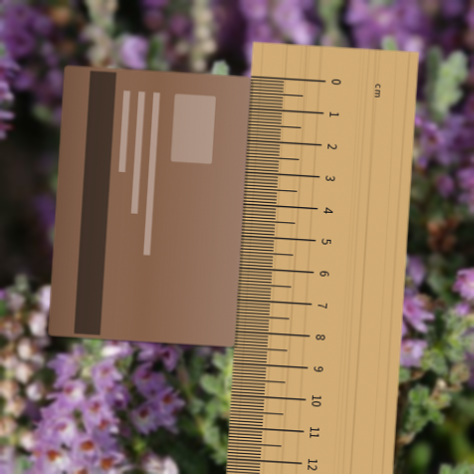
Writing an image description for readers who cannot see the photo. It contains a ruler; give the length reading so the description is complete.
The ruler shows 8.5 cm
